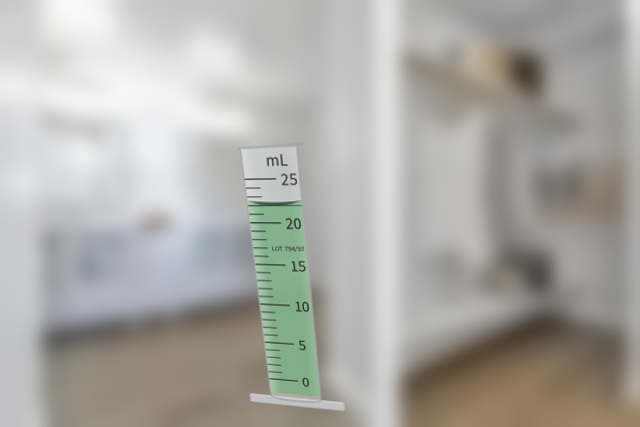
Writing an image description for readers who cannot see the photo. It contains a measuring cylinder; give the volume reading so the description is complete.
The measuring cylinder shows 22 mL
